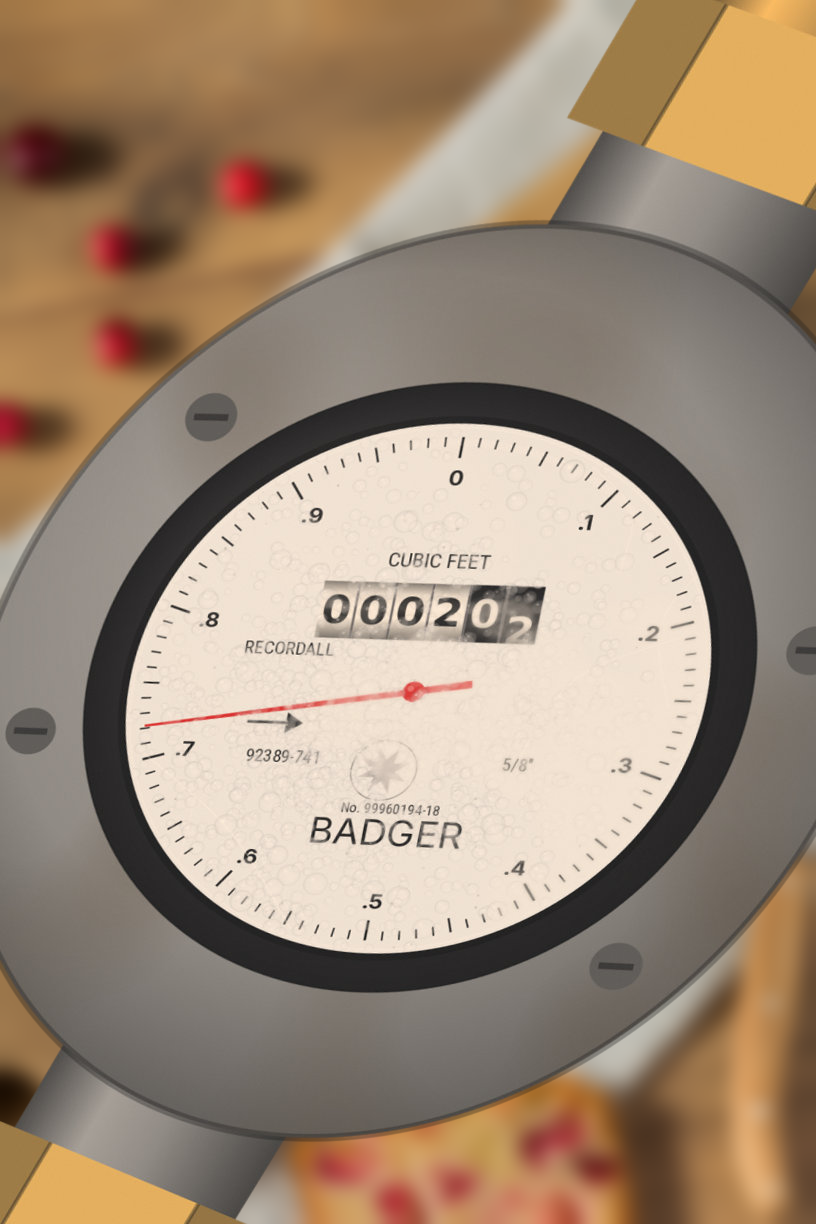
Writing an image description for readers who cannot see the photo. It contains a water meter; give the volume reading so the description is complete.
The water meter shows 201.72 ft³
